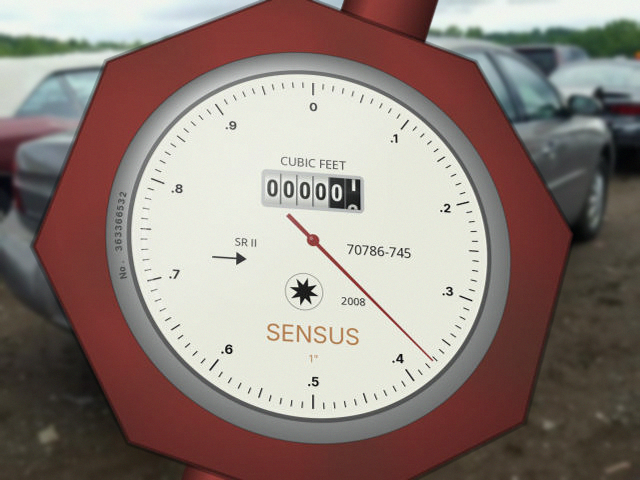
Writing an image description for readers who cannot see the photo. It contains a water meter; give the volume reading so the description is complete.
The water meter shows 1.37 ft³
